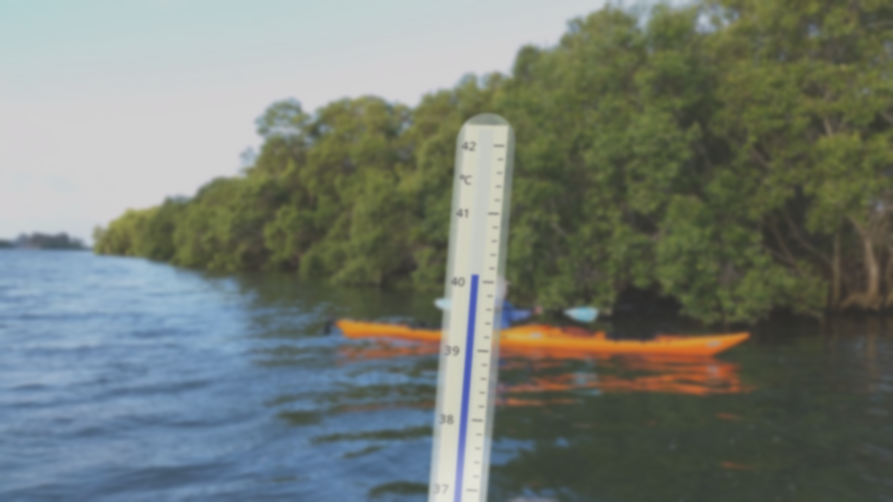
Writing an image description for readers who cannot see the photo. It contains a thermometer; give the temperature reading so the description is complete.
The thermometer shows 40.1 °C
